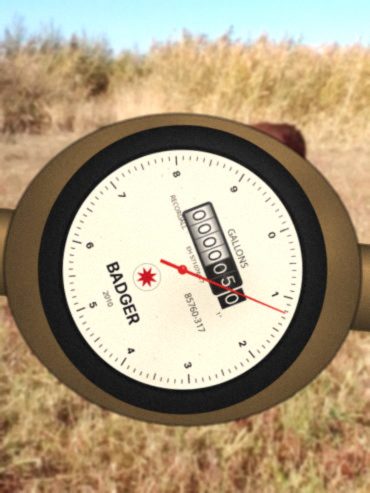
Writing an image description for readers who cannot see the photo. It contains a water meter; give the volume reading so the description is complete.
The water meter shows 51.2 gal
